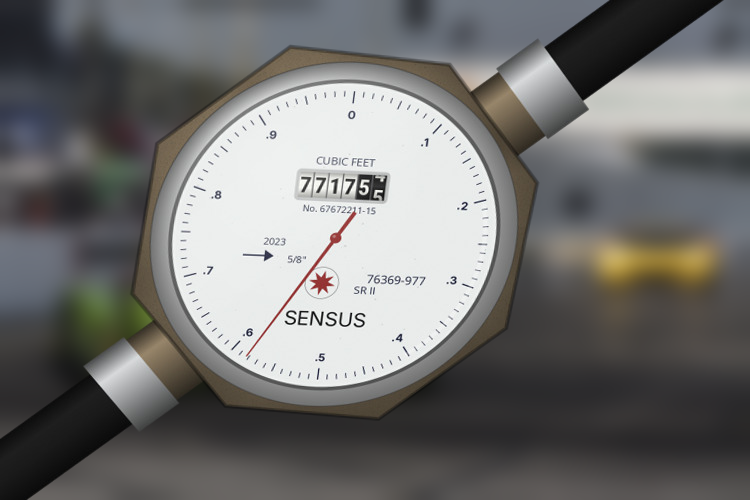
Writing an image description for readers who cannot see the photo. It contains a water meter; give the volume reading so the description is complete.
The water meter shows 771754.58 ft³
